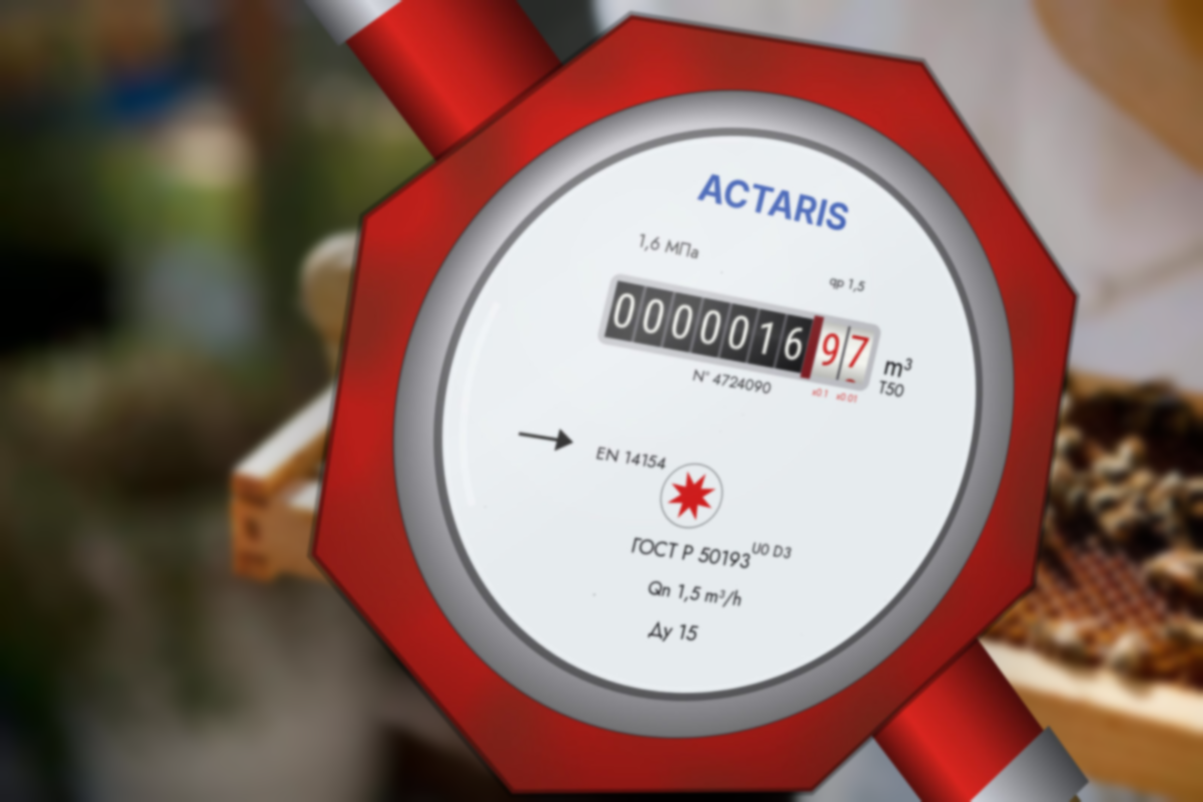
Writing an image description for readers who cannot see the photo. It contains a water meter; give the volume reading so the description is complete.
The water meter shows 16.97 m³
